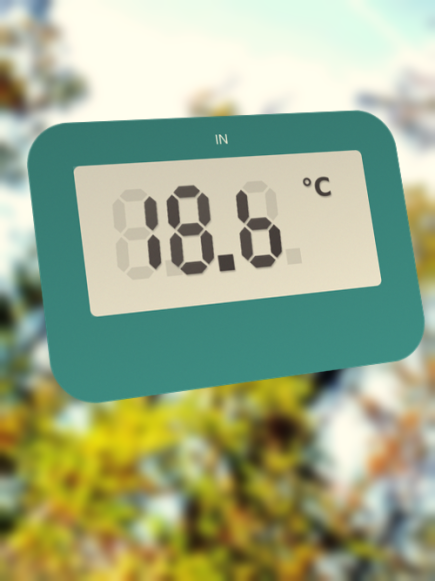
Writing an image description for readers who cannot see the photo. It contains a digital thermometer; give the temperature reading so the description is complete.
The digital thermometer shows 18.6 °C
